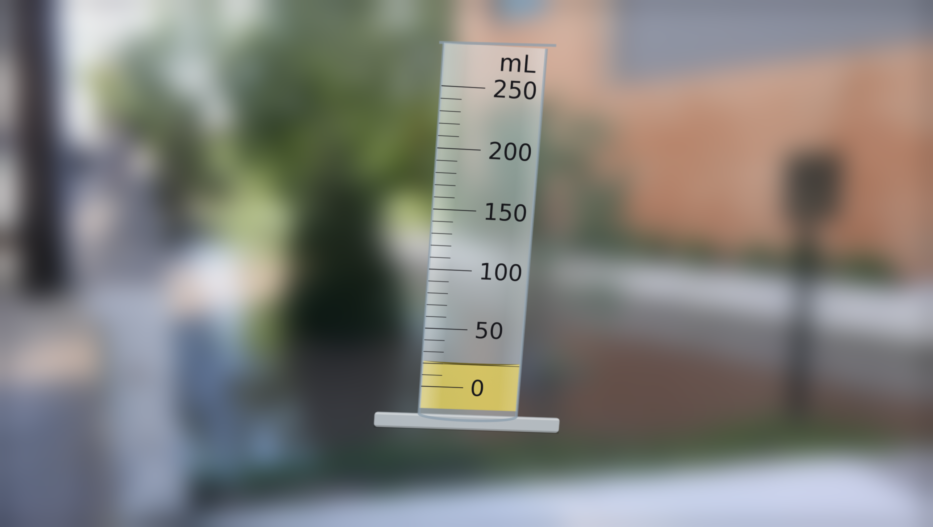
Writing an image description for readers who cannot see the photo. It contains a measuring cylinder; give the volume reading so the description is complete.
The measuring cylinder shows 20 mL
